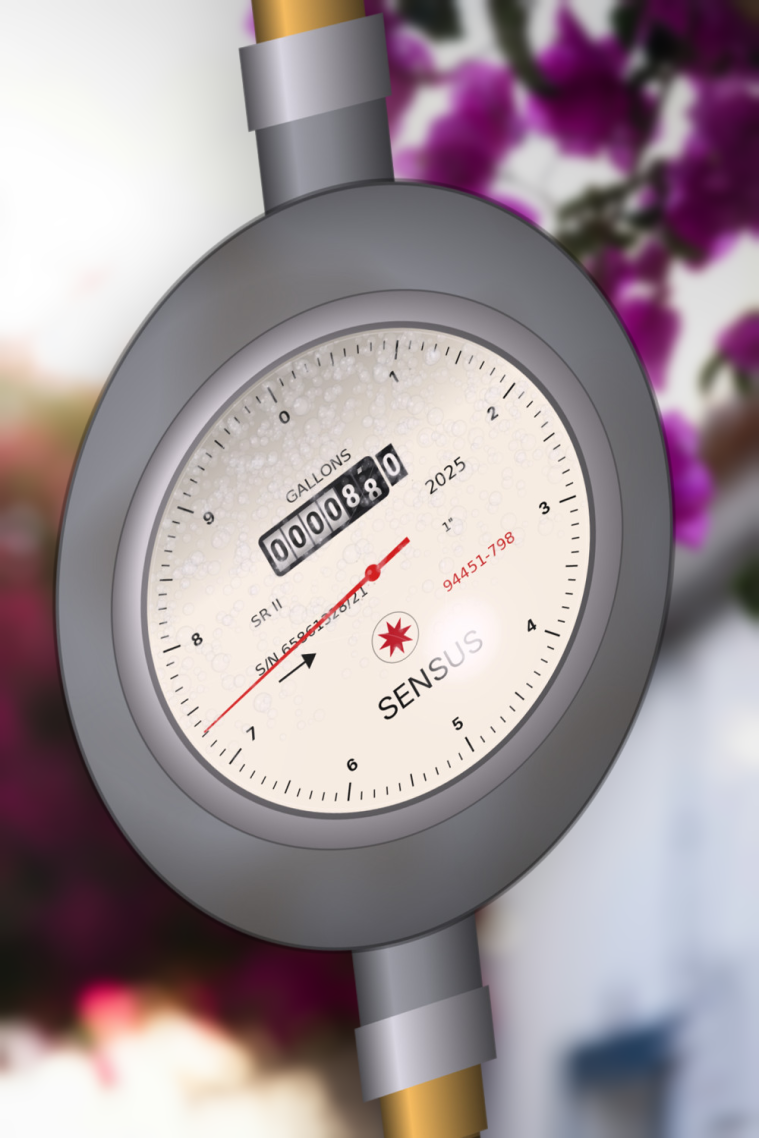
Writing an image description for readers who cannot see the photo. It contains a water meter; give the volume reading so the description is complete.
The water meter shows 877.3 gal
